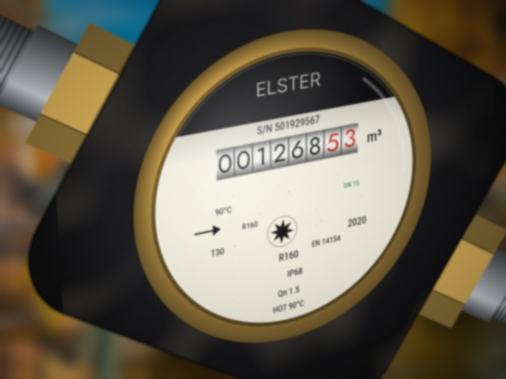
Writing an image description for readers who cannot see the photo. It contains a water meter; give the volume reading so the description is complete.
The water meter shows 1268.53 m³
